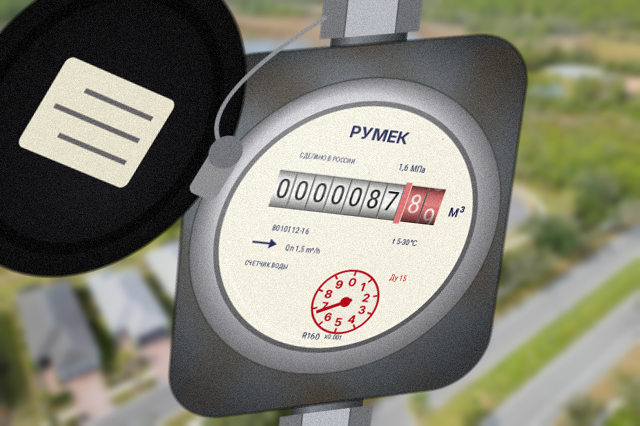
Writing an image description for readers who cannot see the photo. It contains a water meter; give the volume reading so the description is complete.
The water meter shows 87.886 m³
